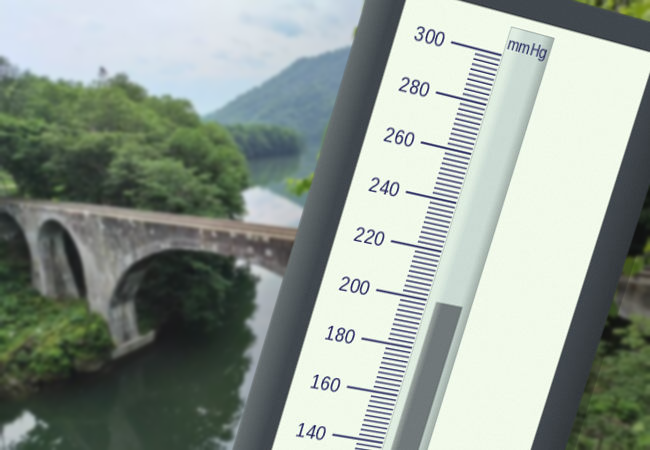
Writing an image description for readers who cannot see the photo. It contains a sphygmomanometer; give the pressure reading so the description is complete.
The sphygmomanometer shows 200 mmHg
